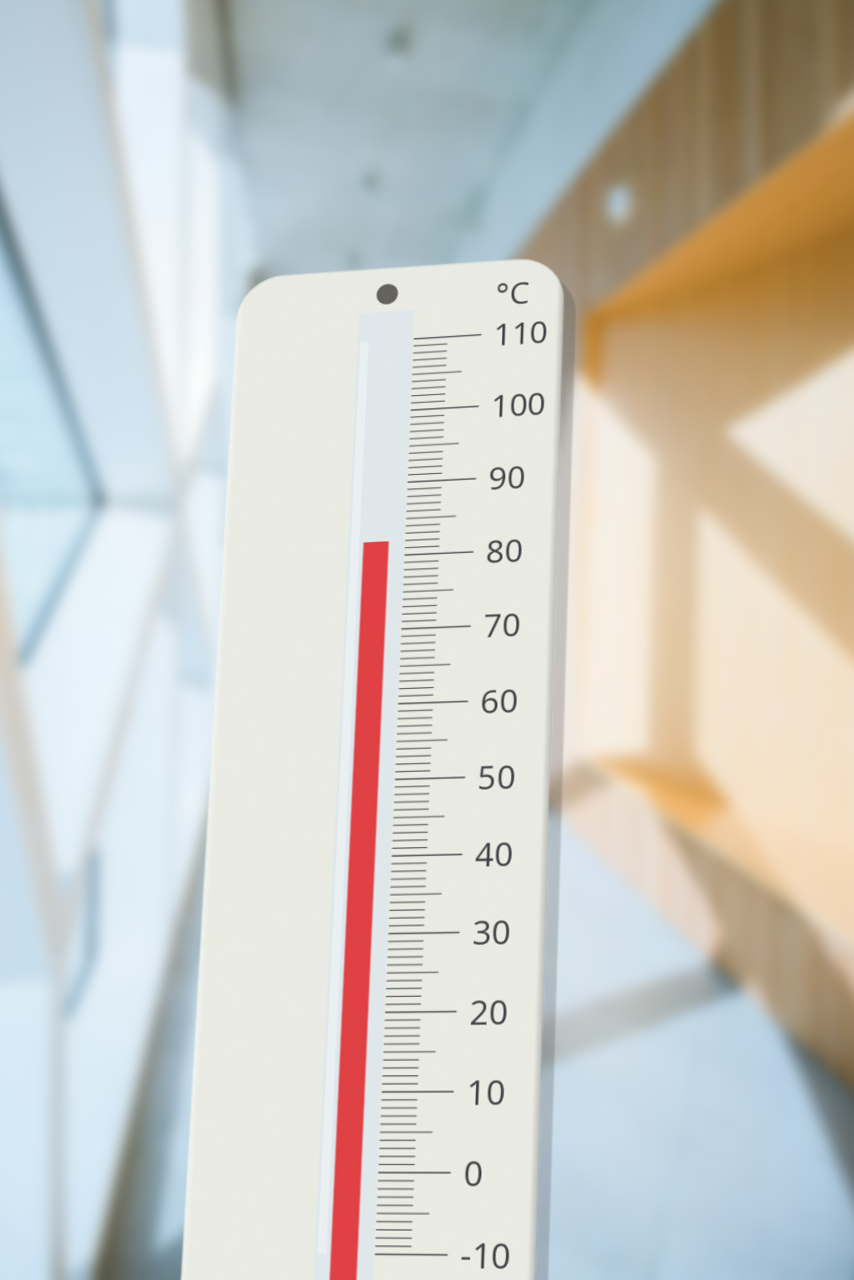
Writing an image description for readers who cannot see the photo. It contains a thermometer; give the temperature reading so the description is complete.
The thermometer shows 82 °C
